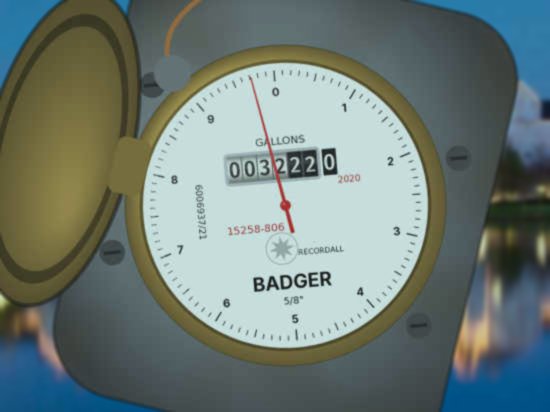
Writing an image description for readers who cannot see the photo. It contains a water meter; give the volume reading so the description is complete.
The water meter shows 32219.7 gal
